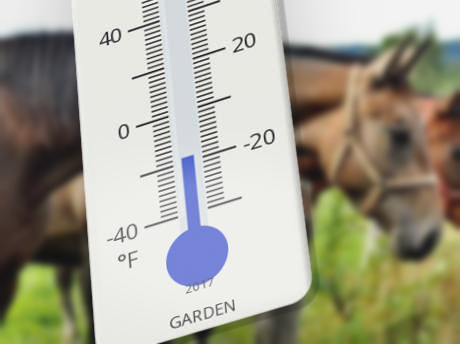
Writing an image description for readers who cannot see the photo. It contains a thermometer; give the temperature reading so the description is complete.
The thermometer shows -18 °F
